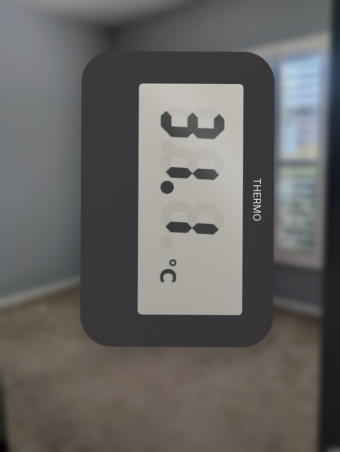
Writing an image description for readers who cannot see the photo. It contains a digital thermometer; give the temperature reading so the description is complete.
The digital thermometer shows 31.1 °C
